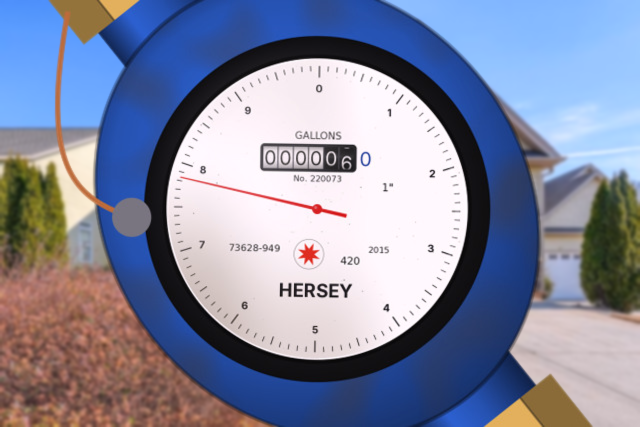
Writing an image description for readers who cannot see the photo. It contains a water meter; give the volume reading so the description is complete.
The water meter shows 57.8 gal
